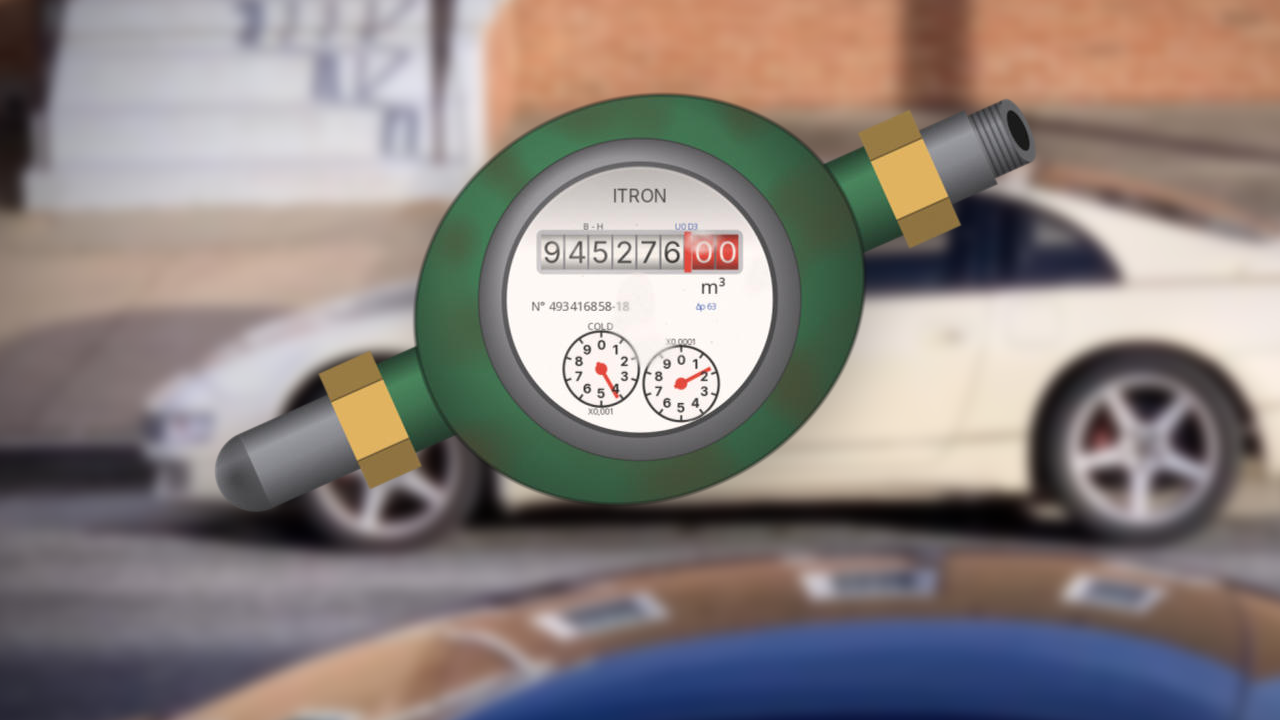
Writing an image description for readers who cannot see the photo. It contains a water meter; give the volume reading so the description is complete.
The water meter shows 945276.0041 m³
